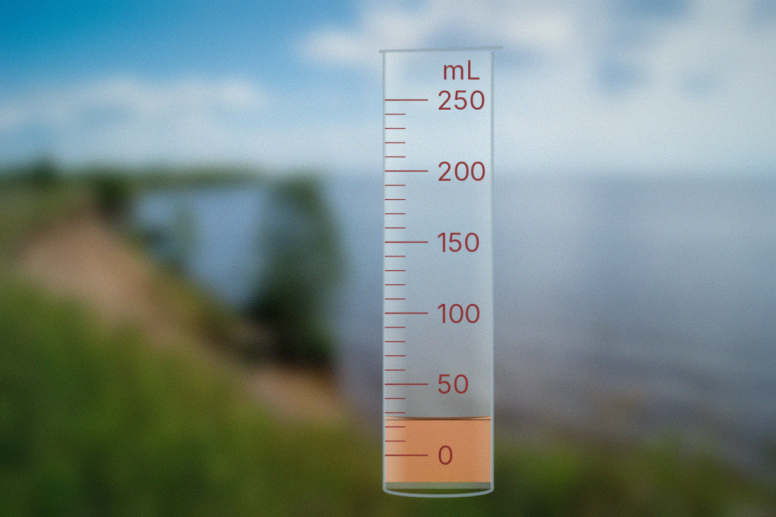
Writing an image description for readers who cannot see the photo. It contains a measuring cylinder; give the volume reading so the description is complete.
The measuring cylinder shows 25 mL
